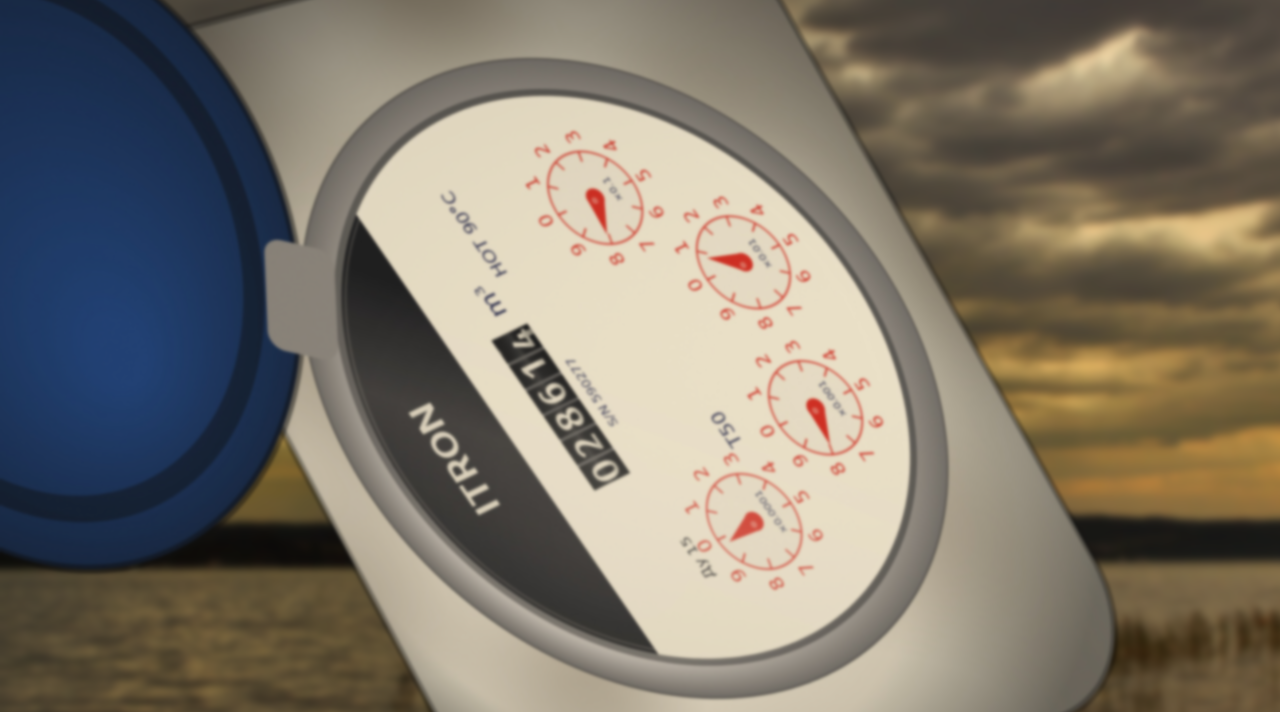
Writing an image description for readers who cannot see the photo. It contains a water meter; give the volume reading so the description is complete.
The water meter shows 28613.8079 m³
